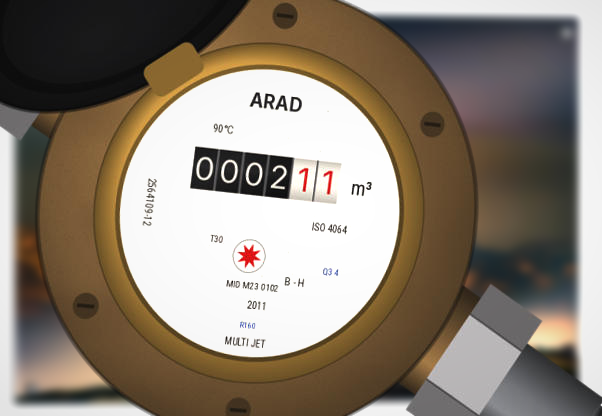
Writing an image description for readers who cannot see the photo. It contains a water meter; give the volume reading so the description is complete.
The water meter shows 2.11 m³
